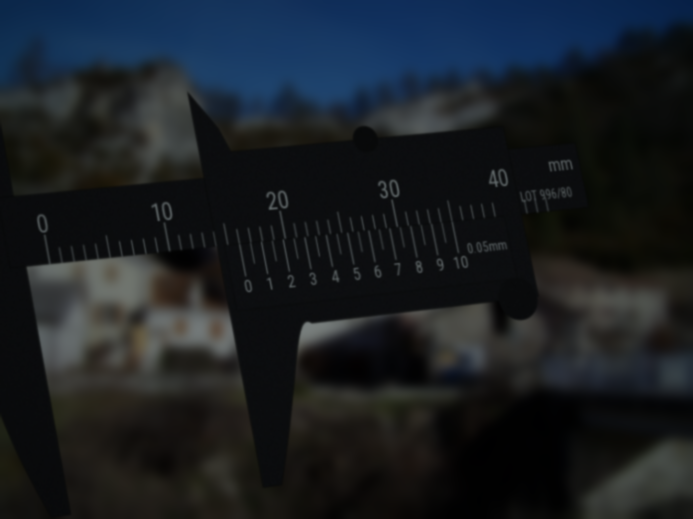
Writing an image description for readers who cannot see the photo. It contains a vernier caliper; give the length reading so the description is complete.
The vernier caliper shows 16.0 mm
